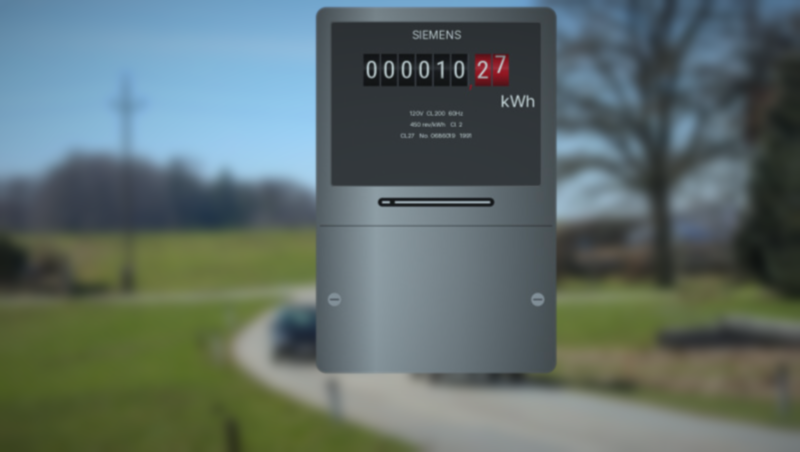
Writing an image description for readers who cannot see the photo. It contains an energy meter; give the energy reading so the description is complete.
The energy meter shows 10.27 kWh
